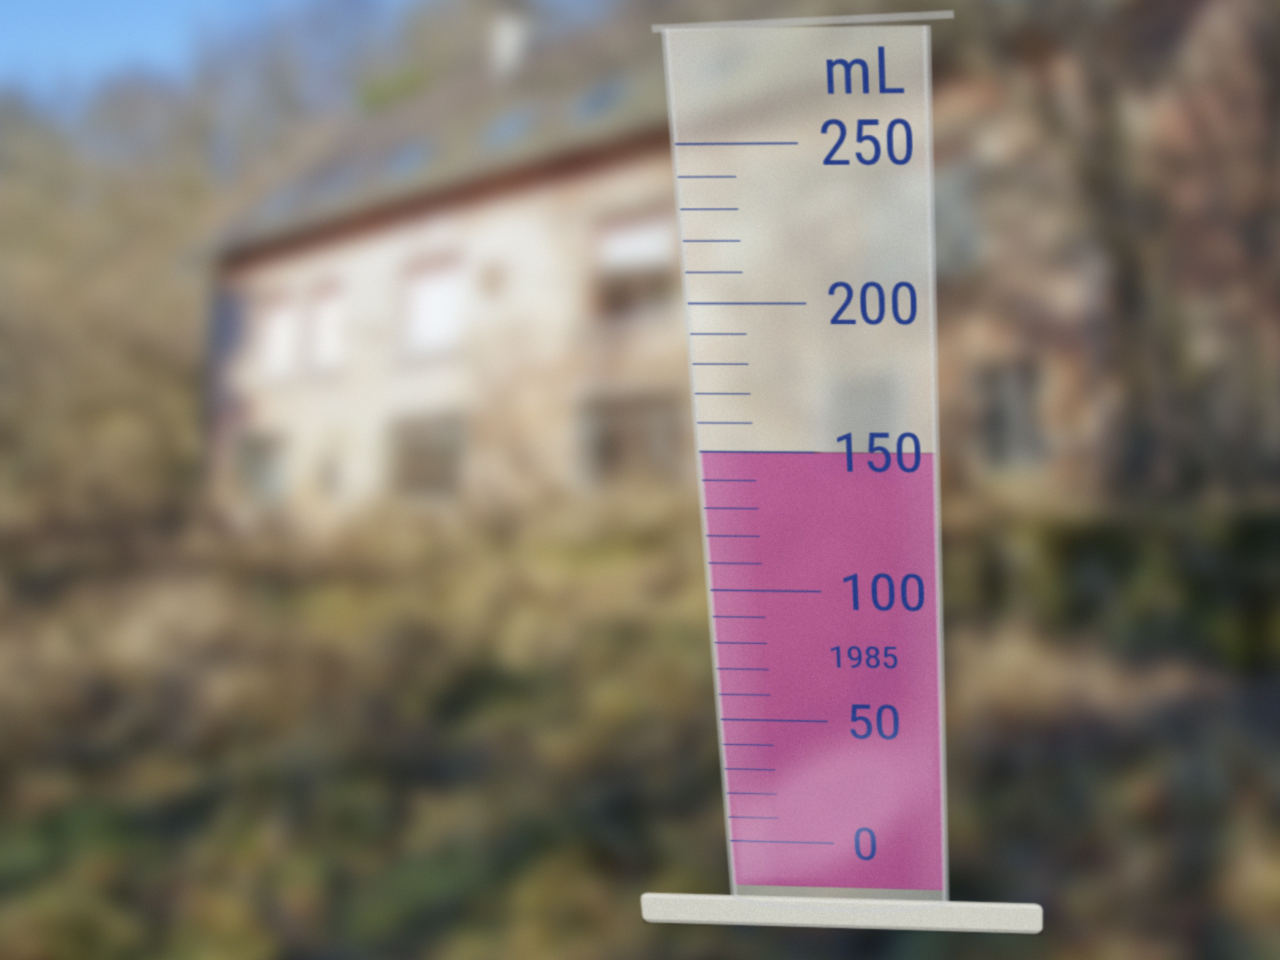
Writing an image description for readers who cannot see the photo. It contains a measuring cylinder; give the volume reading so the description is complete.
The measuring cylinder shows 150 mL
